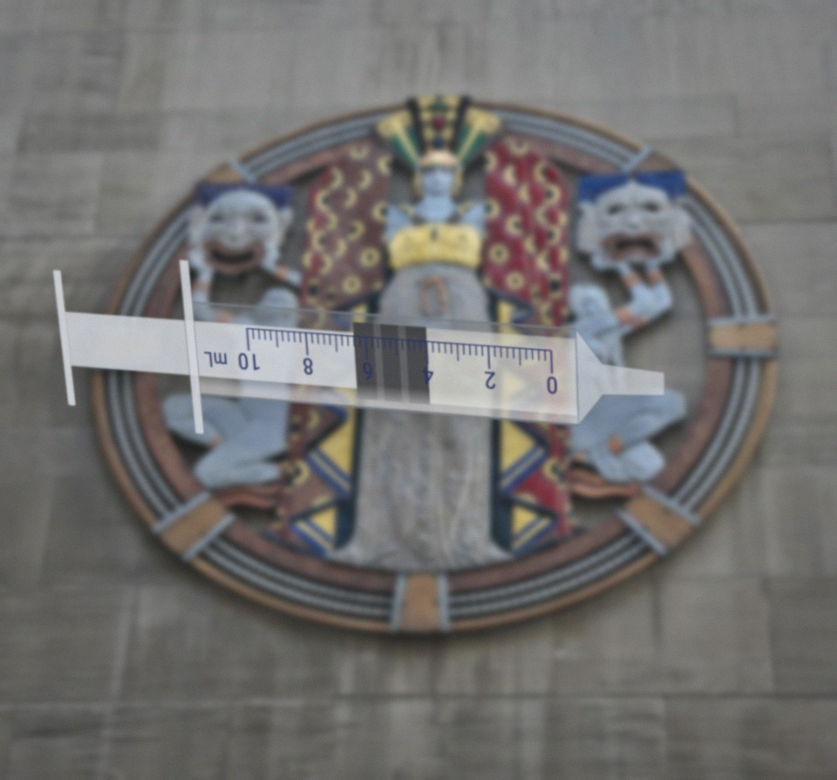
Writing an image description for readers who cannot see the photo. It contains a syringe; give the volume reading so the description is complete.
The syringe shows 4 mL
